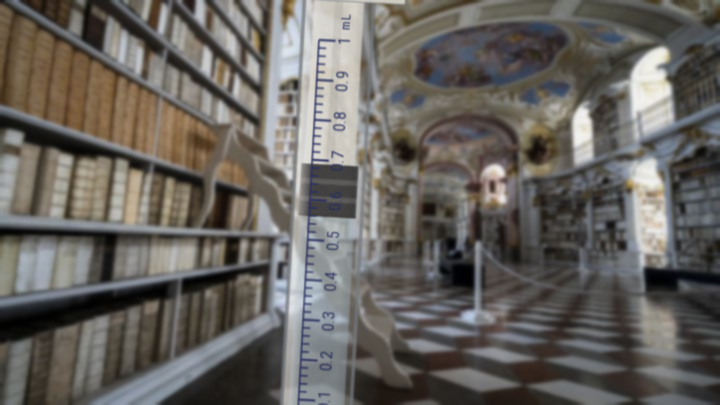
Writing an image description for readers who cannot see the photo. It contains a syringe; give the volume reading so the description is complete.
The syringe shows 0.56 mL
